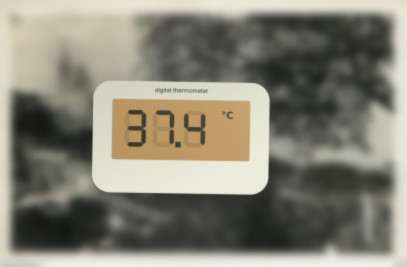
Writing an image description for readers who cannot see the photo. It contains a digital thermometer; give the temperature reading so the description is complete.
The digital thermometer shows 37.4 °C
